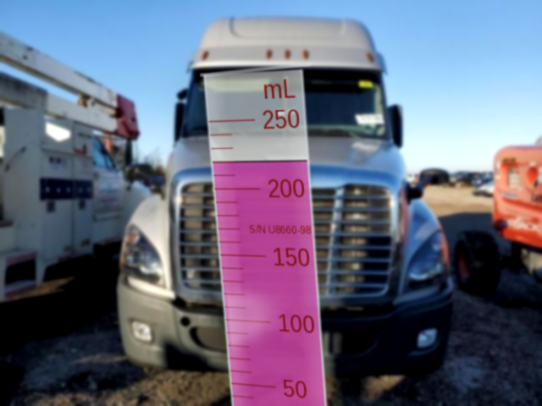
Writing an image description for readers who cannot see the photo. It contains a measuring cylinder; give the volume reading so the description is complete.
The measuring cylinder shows 220 mL
